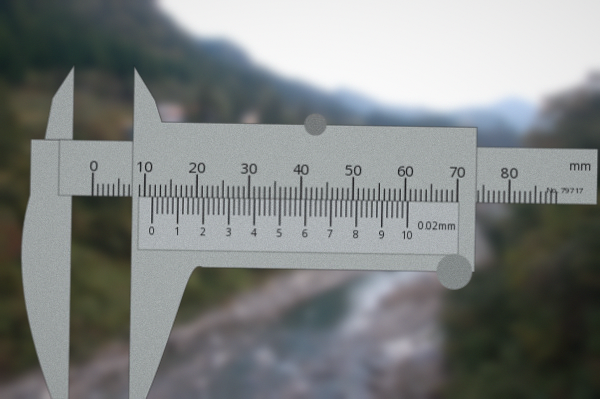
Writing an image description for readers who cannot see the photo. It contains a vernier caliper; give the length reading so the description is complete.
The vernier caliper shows 11.5 mm
